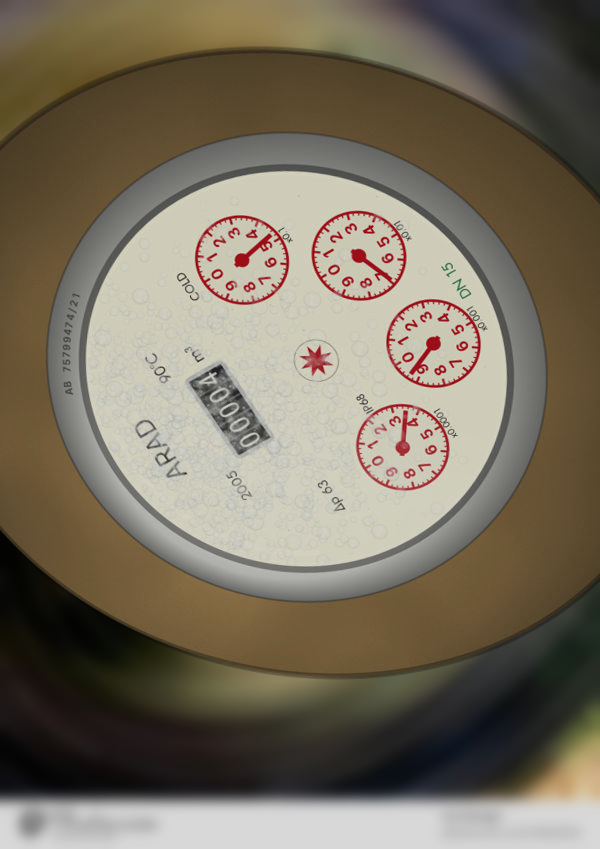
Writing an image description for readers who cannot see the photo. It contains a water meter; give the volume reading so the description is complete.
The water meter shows 4.4693 m³
